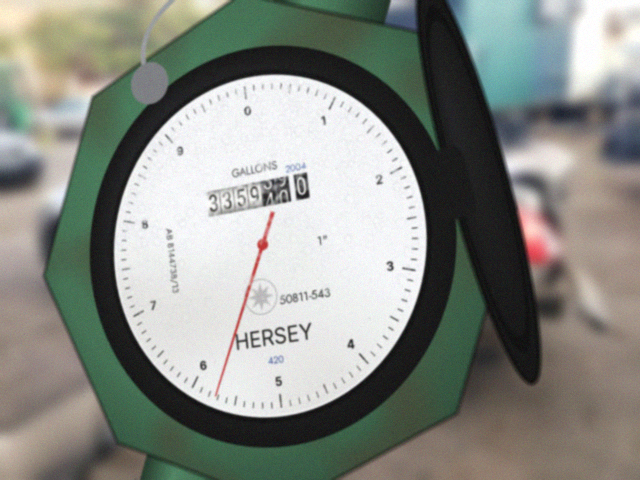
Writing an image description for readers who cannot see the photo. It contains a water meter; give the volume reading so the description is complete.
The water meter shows 3359395.7 gal
